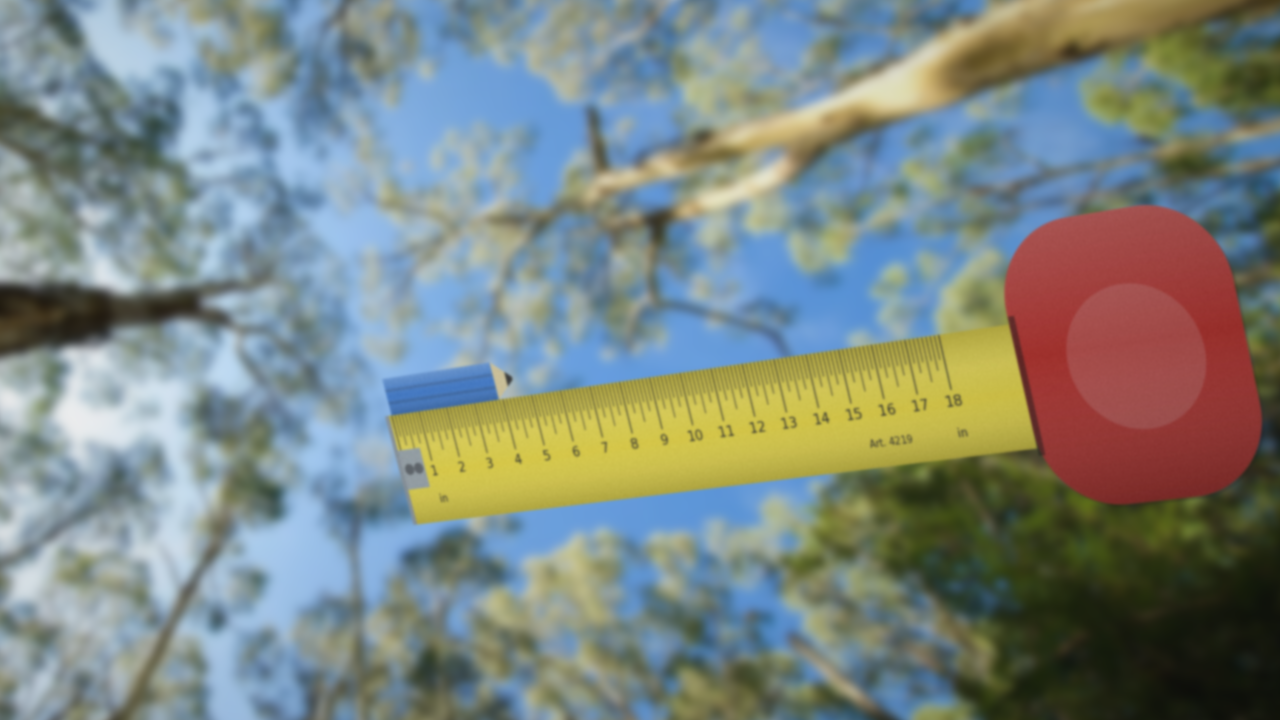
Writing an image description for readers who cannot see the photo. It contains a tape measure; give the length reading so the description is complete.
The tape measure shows 4.5 in
